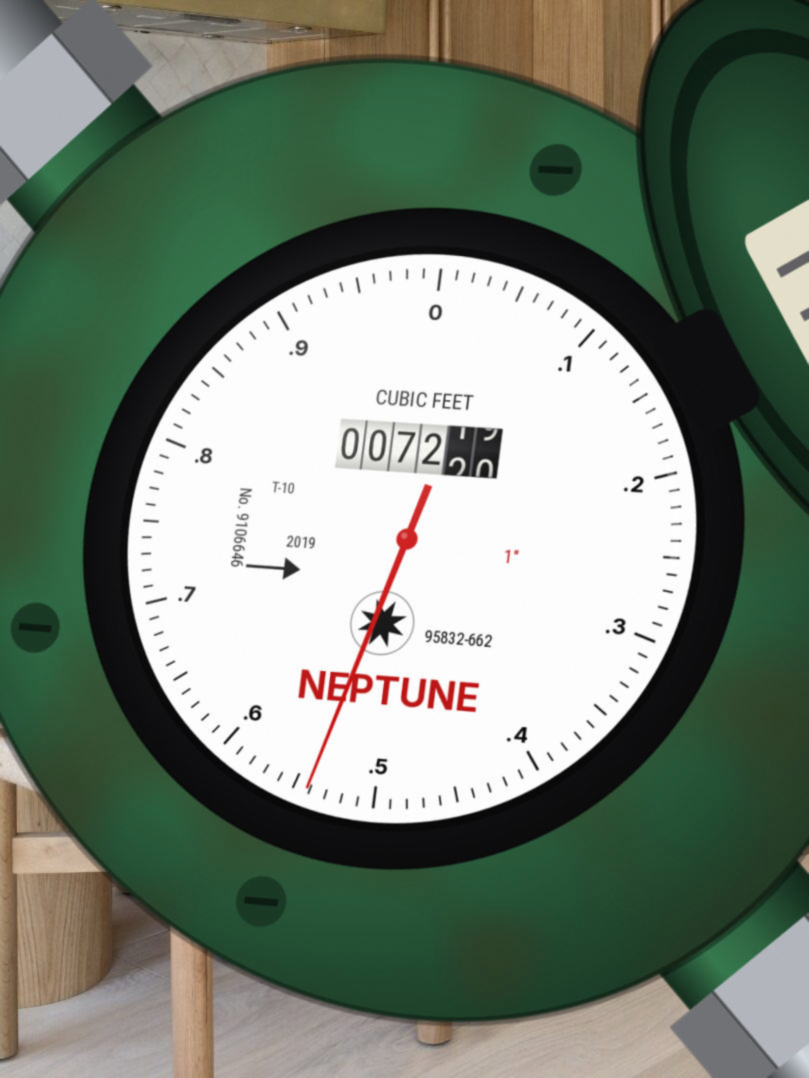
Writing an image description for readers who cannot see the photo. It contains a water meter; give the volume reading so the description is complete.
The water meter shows 7219.54 ft³
